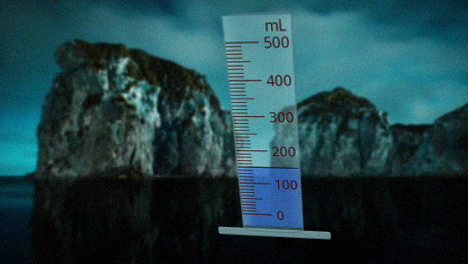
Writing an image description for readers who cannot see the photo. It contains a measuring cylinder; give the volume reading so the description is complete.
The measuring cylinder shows 150 mL
